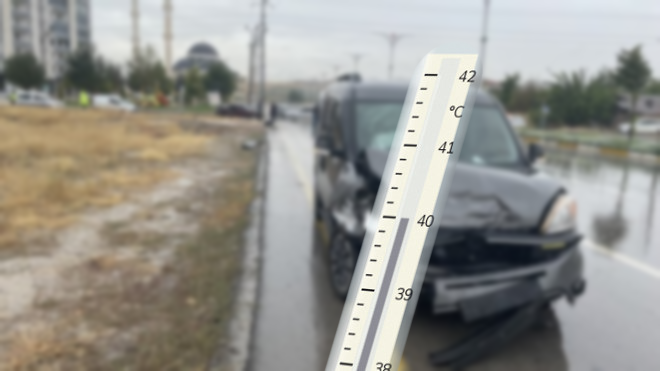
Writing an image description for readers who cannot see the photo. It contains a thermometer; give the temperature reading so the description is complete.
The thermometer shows 40 °C
